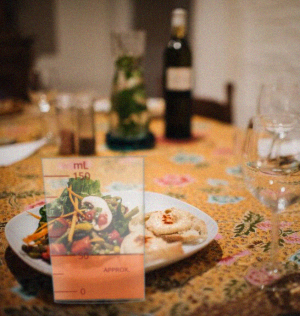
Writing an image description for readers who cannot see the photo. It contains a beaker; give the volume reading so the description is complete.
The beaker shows 50 mL
